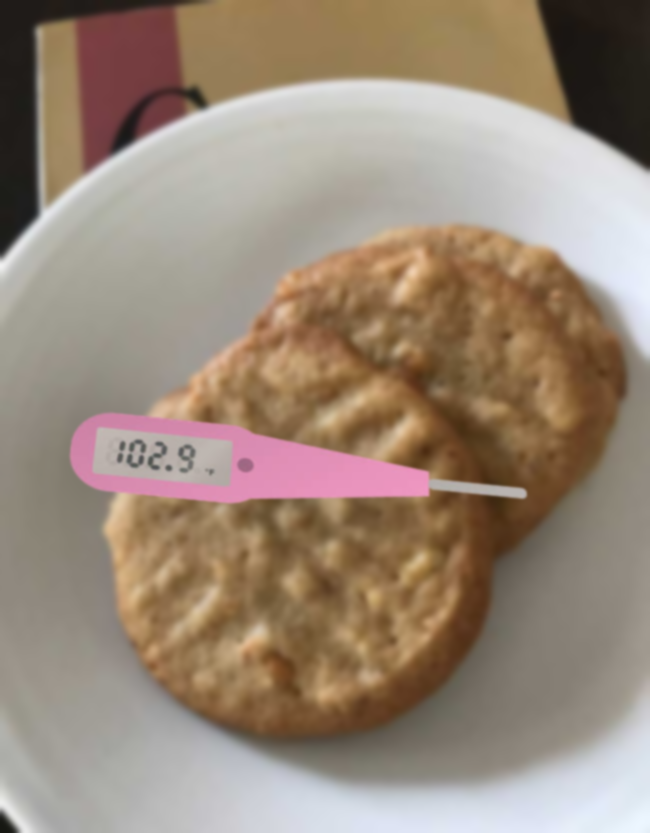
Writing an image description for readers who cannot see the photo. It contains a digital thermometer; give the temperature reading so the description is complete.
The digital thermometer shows 102.9 °F
